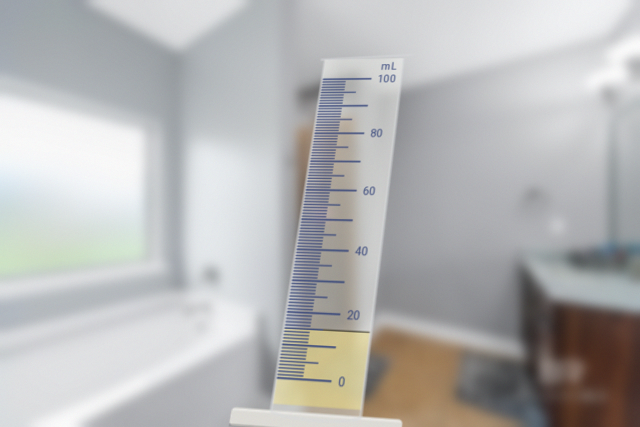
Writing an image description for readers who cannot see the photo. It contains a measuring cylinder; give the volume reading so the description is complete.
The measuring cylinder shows 15 mL
